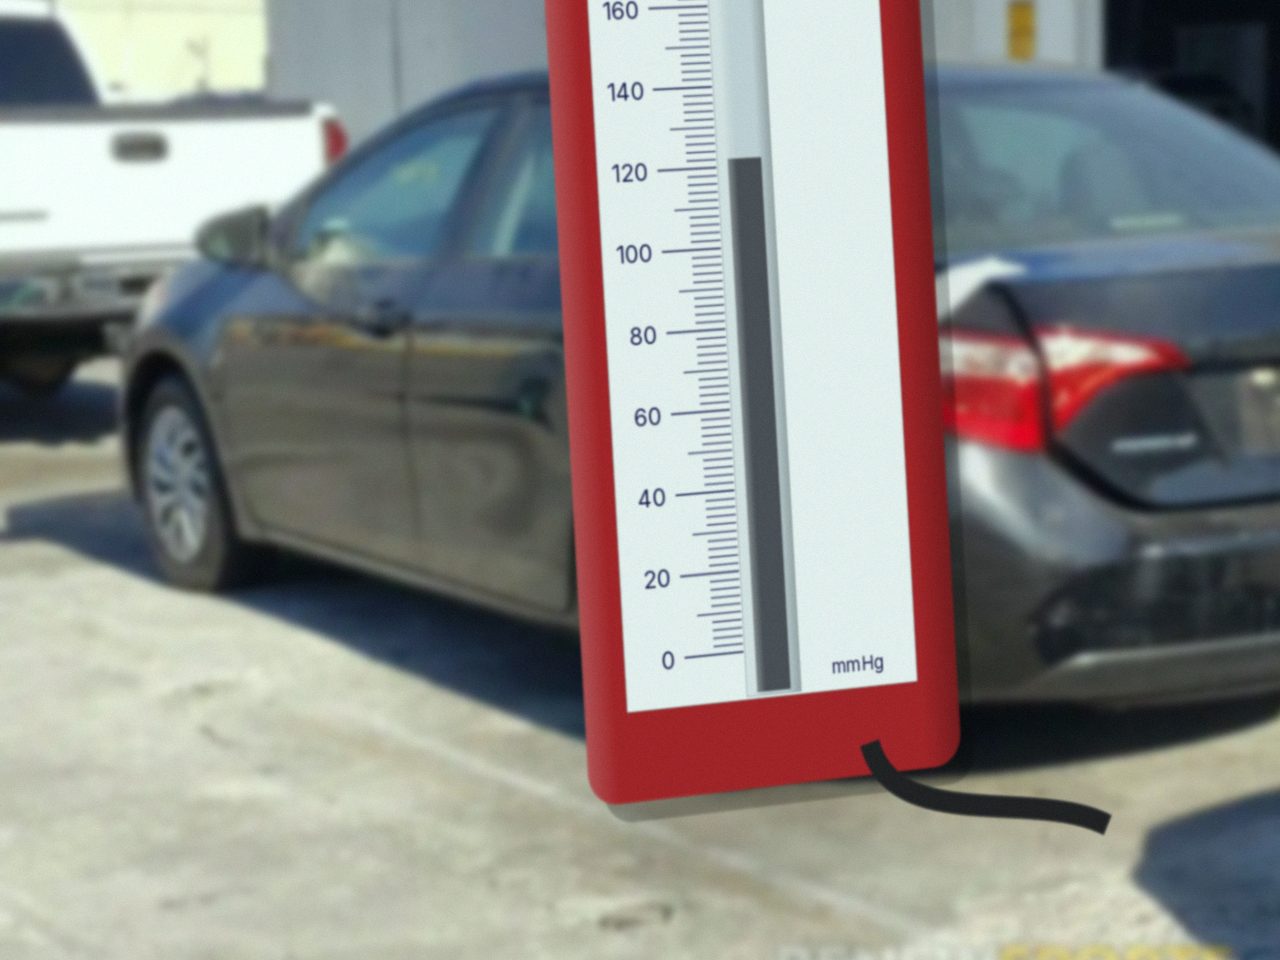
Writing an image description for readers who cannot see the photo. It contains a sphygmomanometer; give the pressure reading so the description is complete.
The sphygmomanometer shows 122 mmHg
